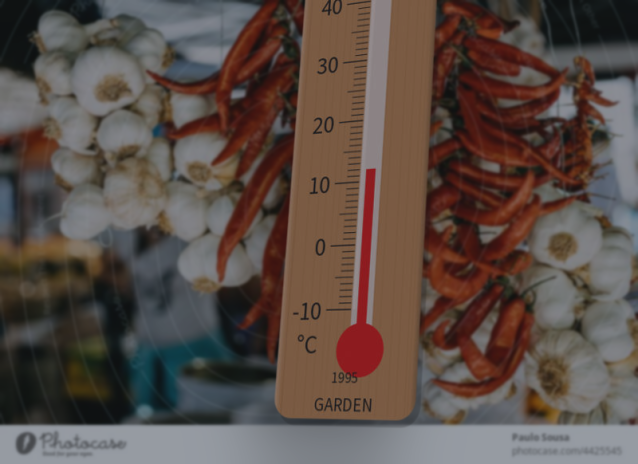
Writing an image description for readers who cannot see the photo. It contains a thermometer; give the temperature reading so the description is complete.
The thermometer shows 12 °C
